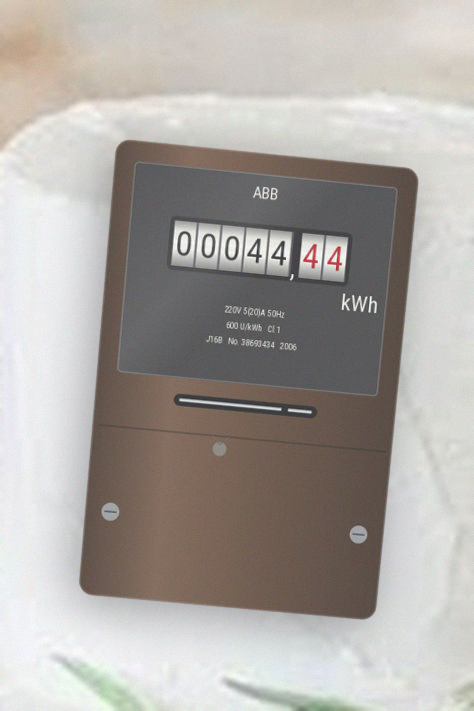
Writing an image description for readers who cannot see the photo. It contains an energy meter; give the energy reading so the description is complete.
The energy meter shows 44.44 kWh
